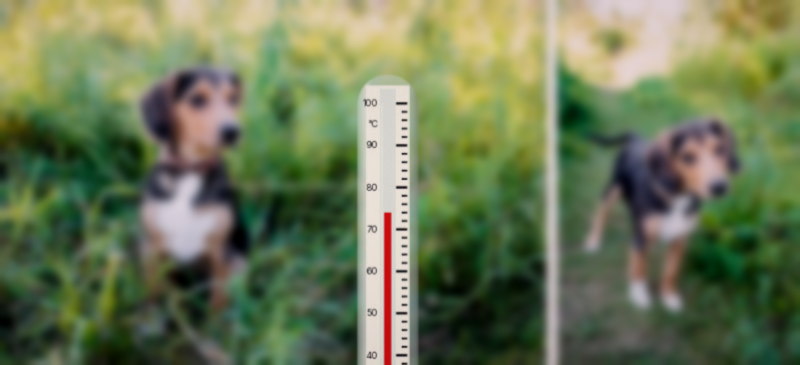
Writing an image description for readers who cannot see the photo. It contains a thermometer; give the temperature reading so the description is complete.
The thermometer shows 74 °C
